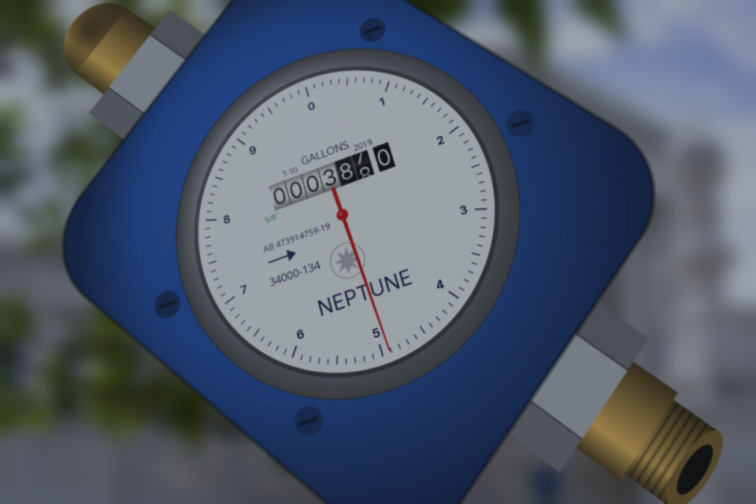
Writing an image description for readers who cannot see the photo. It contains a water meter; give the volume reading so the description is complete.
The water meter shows 3874.9 gal
